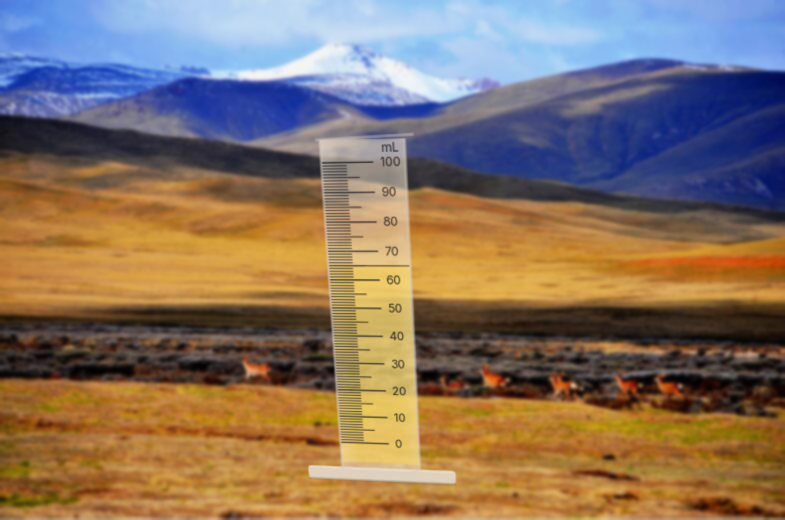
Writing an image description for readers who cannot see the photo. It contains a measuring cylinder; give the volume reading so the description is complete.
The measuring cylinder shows 65 mL
